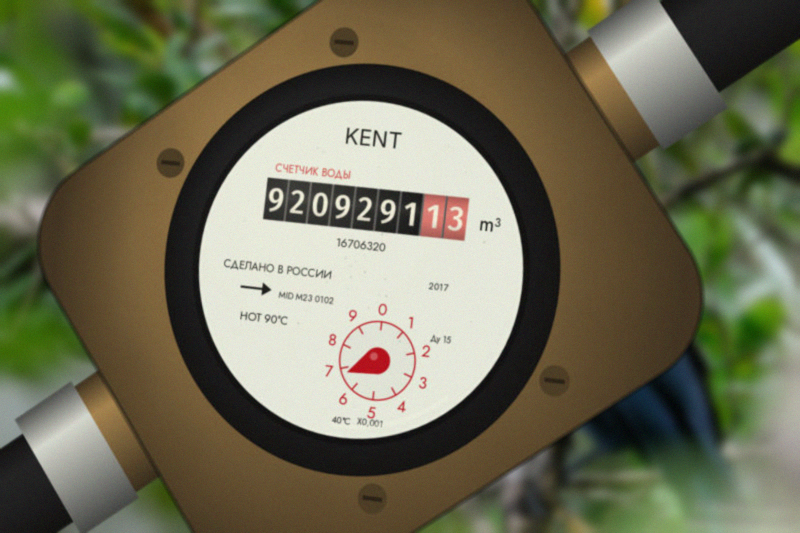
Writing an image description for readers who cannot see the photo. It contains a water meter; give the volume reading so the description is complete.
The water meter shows 9209291.136 m³
